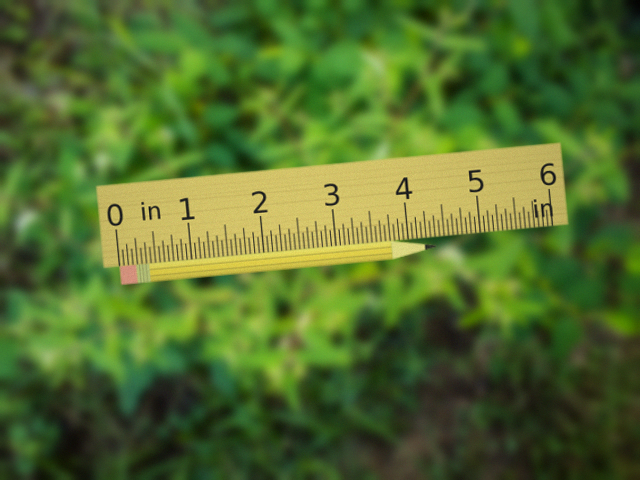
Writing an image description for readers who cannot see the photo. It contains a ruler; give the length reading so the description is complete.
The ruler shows 4.375 in
